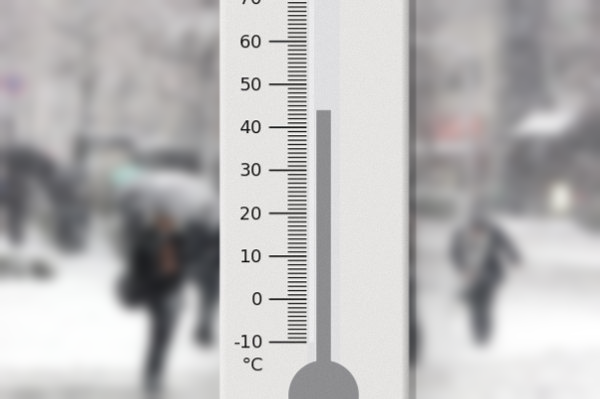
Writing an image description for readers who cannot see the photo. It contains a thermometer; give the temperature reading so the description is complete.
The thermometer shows 44 °C
